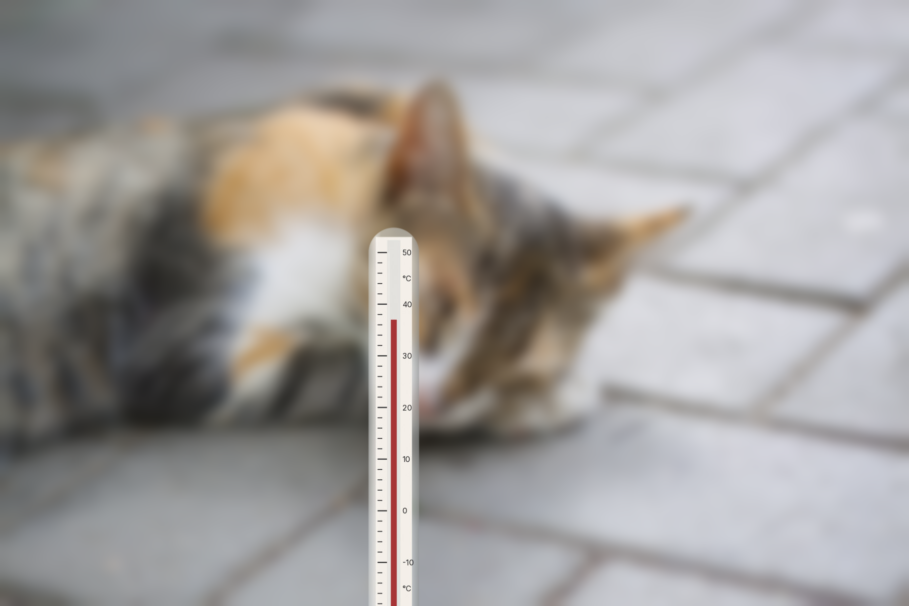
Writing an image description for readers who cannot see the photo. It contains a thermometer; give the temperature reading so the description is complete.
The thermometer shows 37 °C
